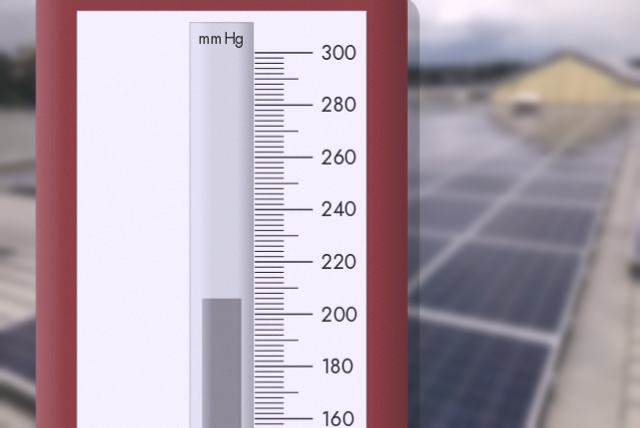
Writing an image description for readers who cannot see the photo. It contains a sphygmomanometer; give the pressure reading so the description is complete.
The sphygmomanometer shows 206 mmHg
